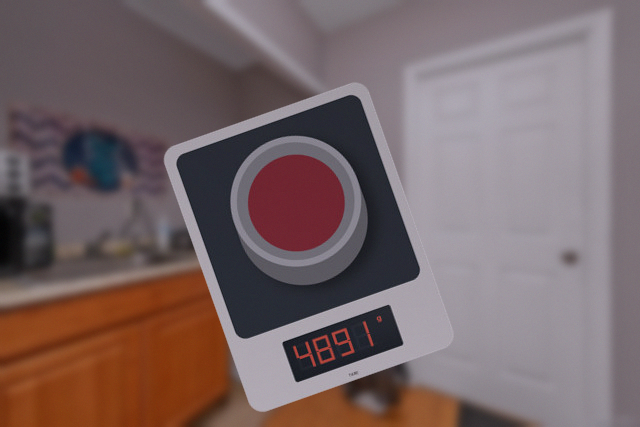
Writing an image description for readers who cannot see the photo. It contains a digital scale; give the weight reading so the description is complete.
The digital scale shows 4891 g
